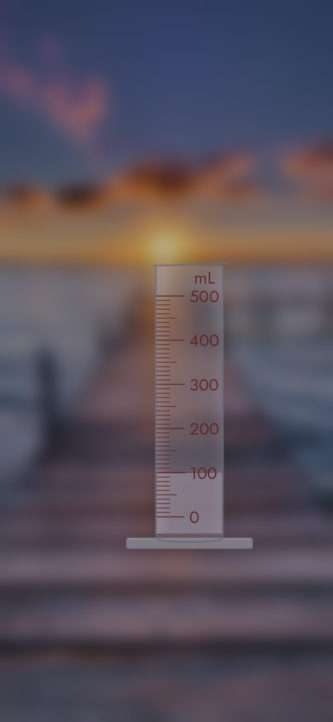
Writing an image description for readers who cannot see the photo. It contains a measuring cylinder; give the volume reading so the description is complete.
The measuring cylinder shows 100 mL
